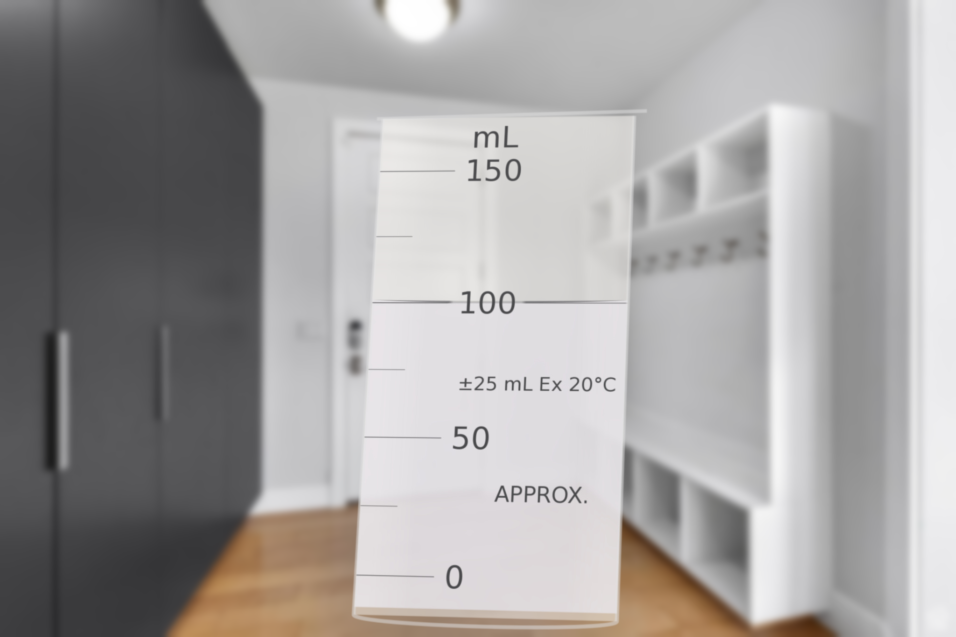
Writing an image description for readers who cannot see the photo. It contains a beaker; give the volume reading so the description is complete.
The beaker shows 100 mL
